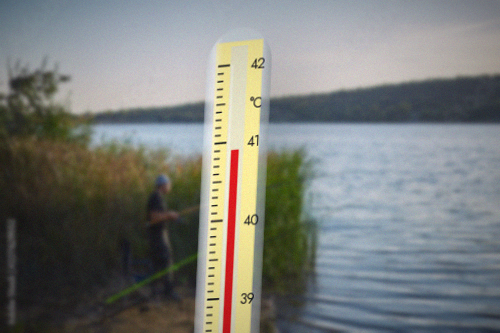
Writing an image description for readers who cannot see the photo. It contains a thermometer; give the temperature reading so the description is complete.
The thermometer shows 40.9 °C
